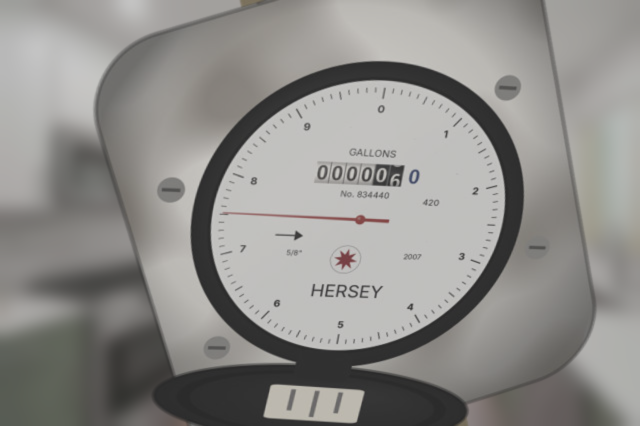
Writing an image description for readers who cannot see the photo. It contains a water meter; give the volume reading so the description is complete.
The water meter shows 57.5 gal
